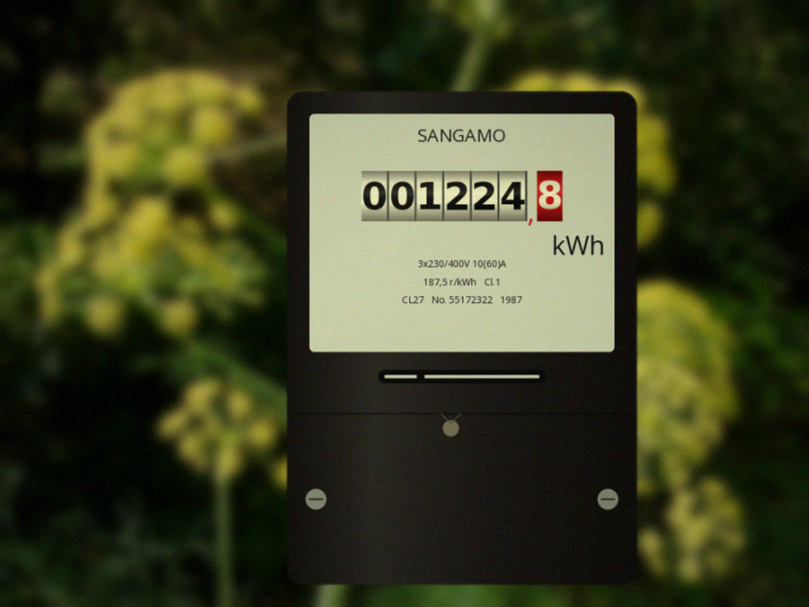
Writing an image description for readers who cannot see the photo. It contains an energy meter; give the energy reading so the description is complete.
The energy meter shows 1224.8 kWh
